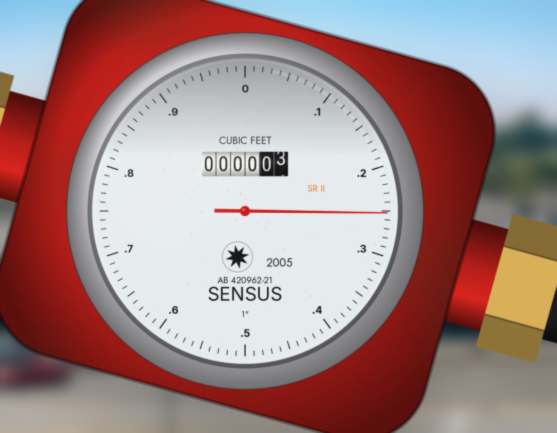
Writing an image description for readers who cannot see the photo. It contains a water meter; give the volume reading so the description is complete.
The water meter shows 3.25 ft³
